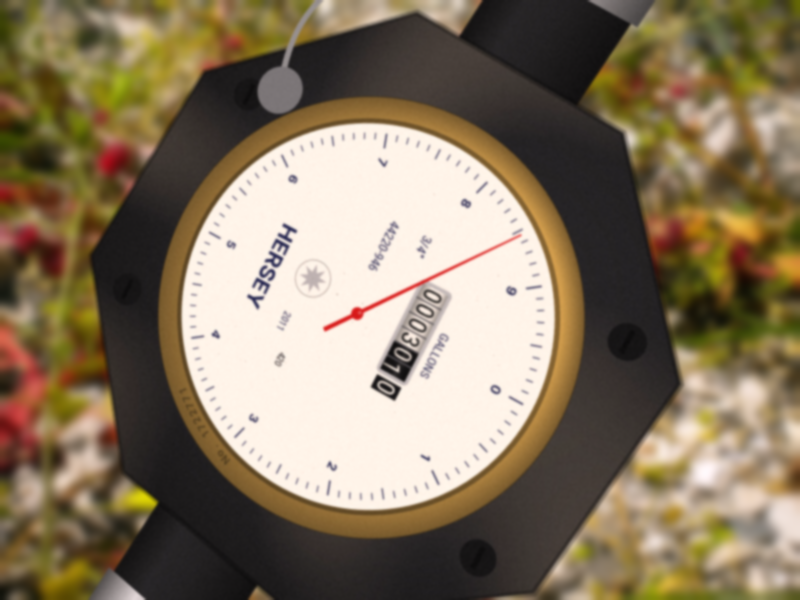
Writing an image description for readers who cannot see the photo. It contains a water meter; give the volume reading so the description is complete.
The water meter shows 3008.5 gal
